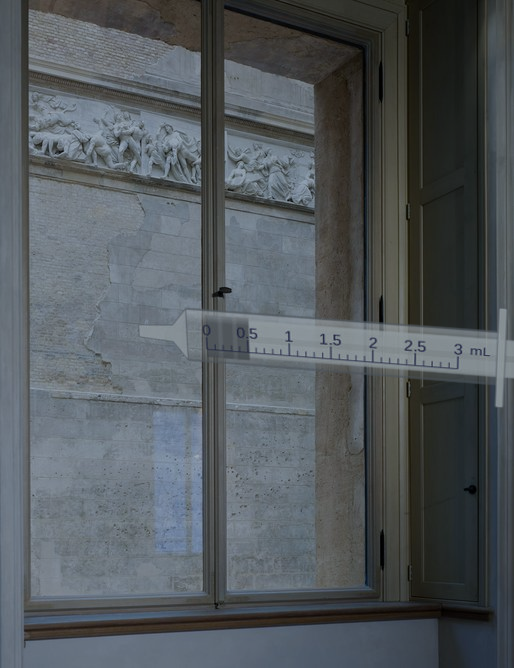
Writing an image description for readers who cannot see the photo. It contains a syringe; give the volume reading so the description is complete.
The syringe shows 0 mL
